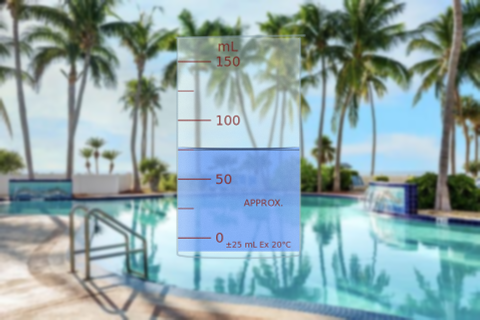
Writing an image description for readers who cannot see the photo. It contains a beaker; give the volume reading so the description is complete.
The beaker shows 75 mL
